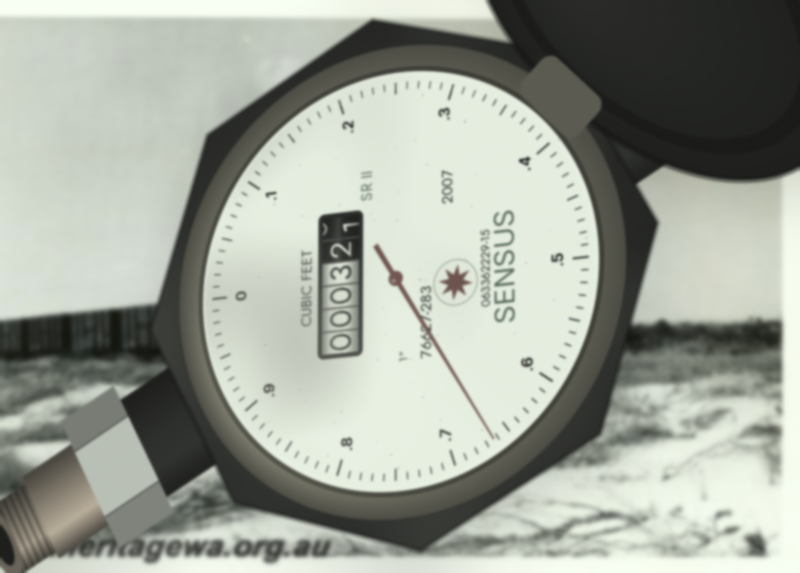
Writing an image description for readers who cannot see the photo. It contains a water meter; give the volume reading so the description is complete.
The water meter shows 320.66 ft³
